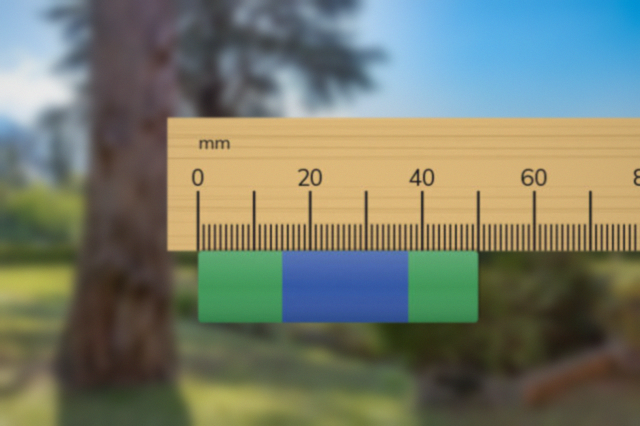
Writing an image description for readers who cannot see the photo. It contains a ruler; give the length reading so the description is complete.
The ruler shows 50 mm
